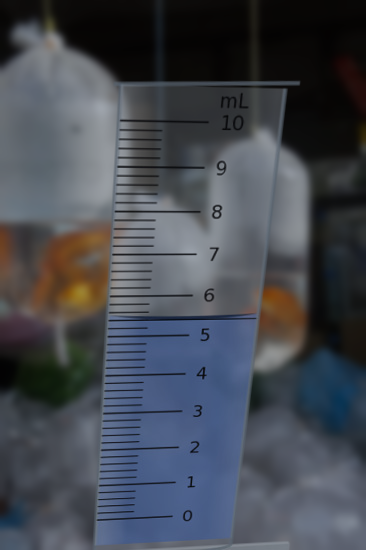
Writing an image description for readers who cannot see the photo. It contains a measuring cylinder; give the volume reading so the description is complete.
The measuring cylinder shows 5.4 mL
